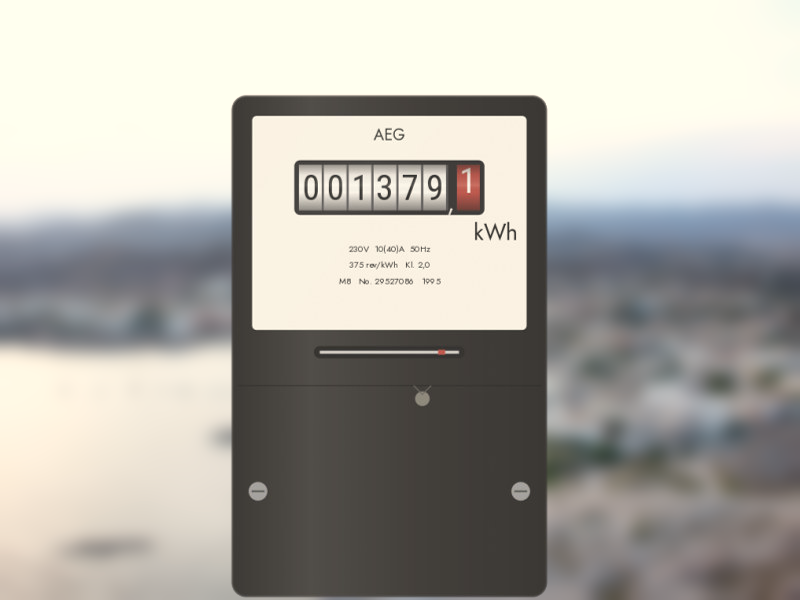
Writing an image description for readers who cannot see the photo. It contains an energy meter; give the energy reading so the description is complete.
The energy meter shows 1379.1 kWh
